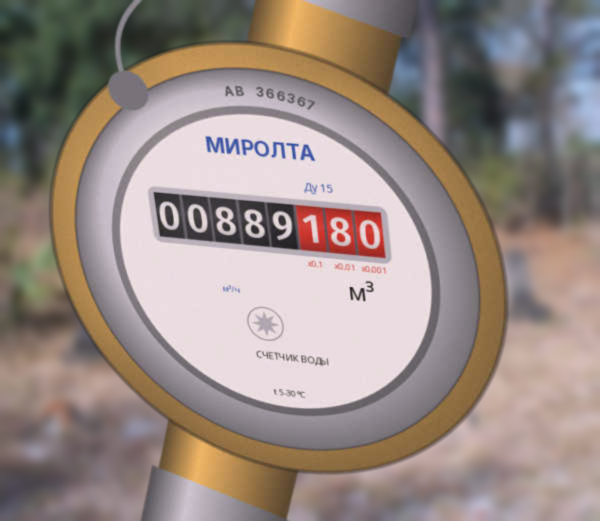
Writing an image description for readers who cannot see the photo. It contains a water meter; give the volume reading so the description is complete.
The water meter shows 889.180 m³
